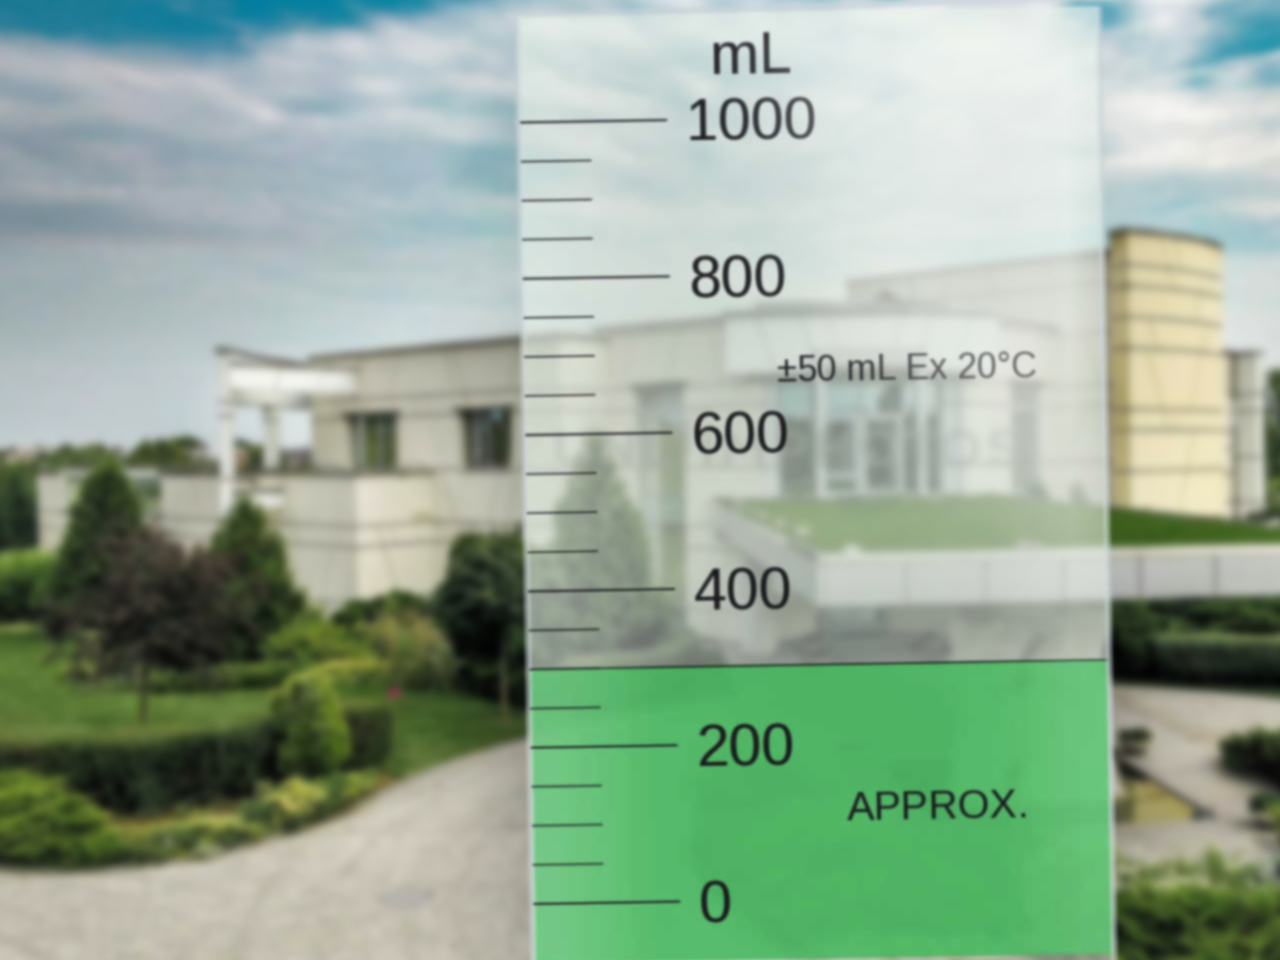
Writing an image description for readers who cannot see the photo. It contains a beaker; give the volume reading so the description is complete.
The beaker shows 300 mL
